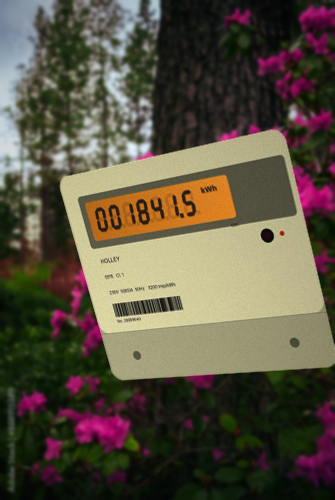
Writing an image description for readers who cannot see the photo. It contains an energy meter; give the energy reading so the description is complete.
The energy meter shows 1841.5 kWh
